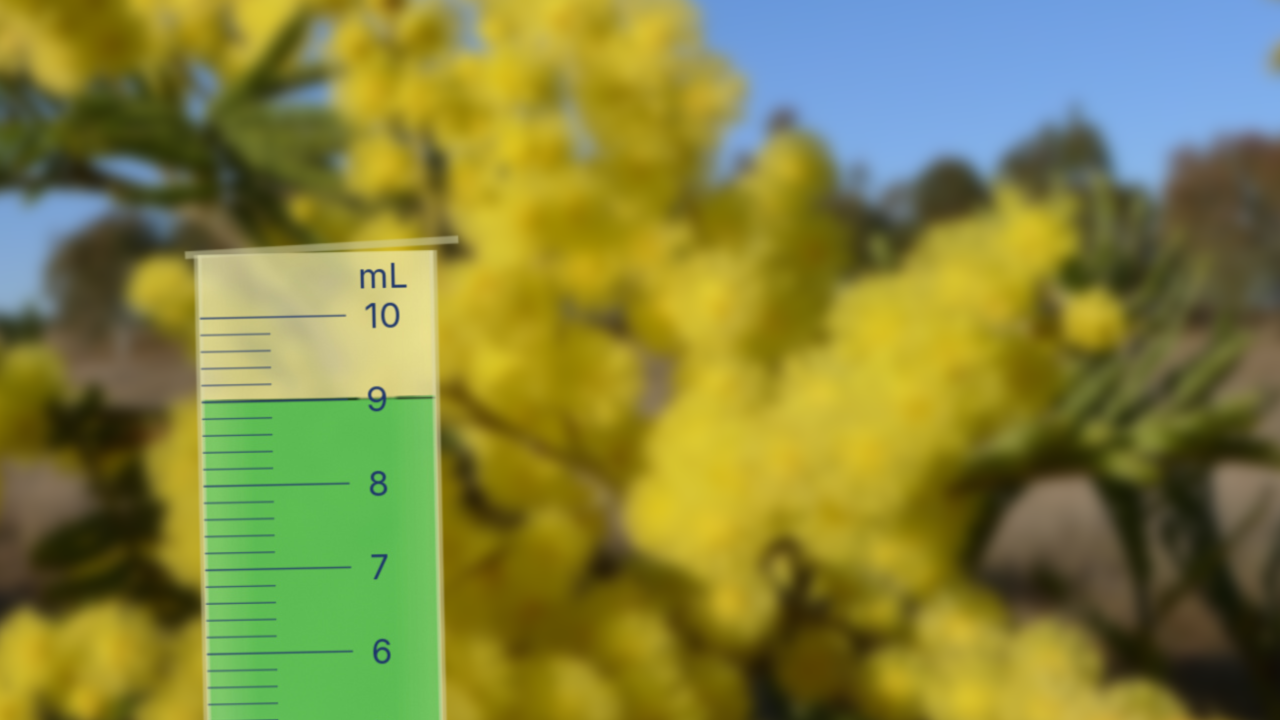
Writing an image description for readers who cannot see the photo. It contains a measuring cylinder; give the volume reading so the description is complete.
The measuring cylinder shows 9 mL
